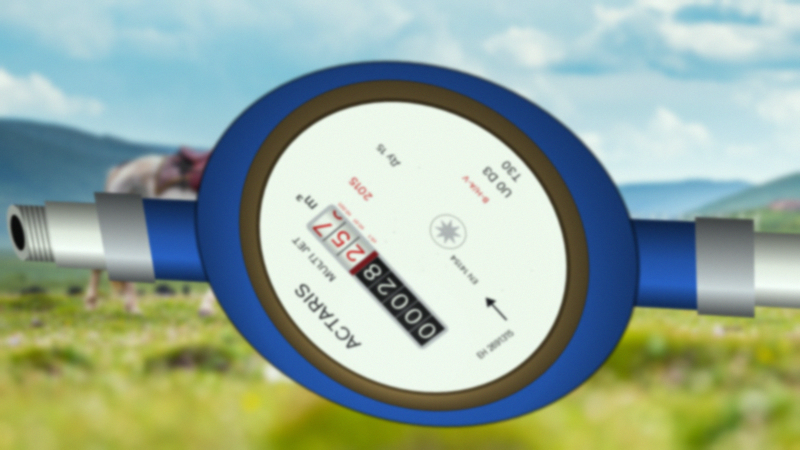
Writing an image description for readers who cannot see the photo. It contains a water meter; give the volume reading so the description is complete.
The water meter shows 28.257 m³
